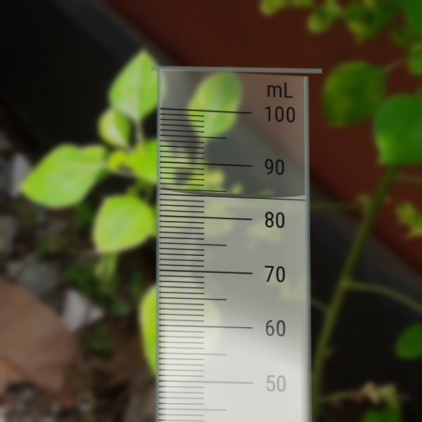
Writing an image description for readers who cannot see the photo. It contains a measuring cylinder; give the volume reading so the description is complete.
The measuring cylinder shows 84 mL
